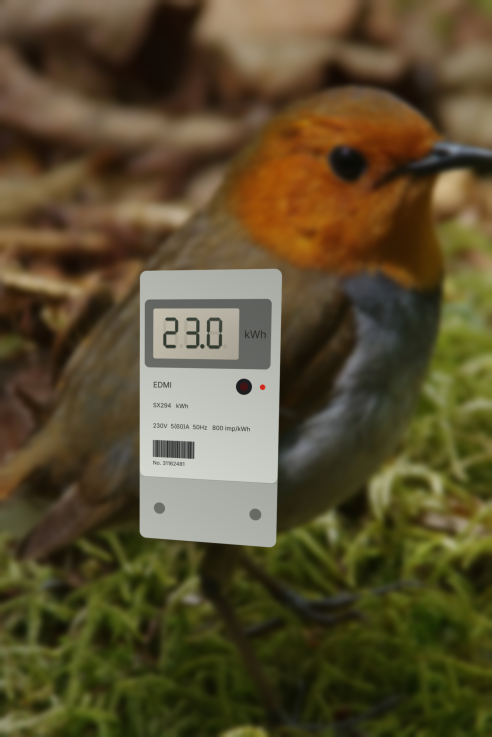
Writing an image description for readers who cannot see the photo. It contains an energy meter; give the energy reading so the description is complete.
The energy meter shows 23.0 kWh
